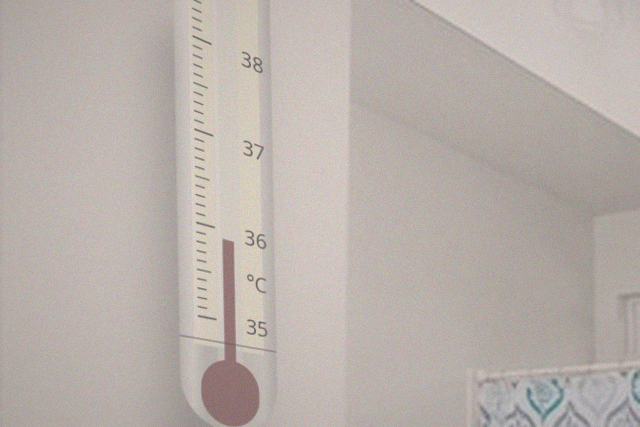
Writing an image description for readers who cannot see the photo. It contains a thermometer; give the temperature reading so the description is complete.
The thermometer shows 35.9 °C
